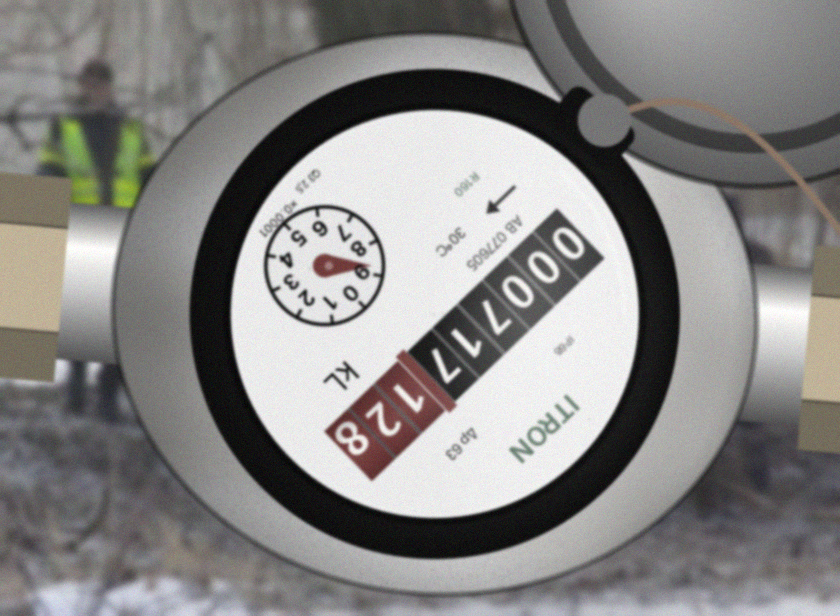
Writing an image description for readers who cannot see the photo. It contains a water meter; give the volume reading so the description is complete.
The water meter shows 717.1278 kL
